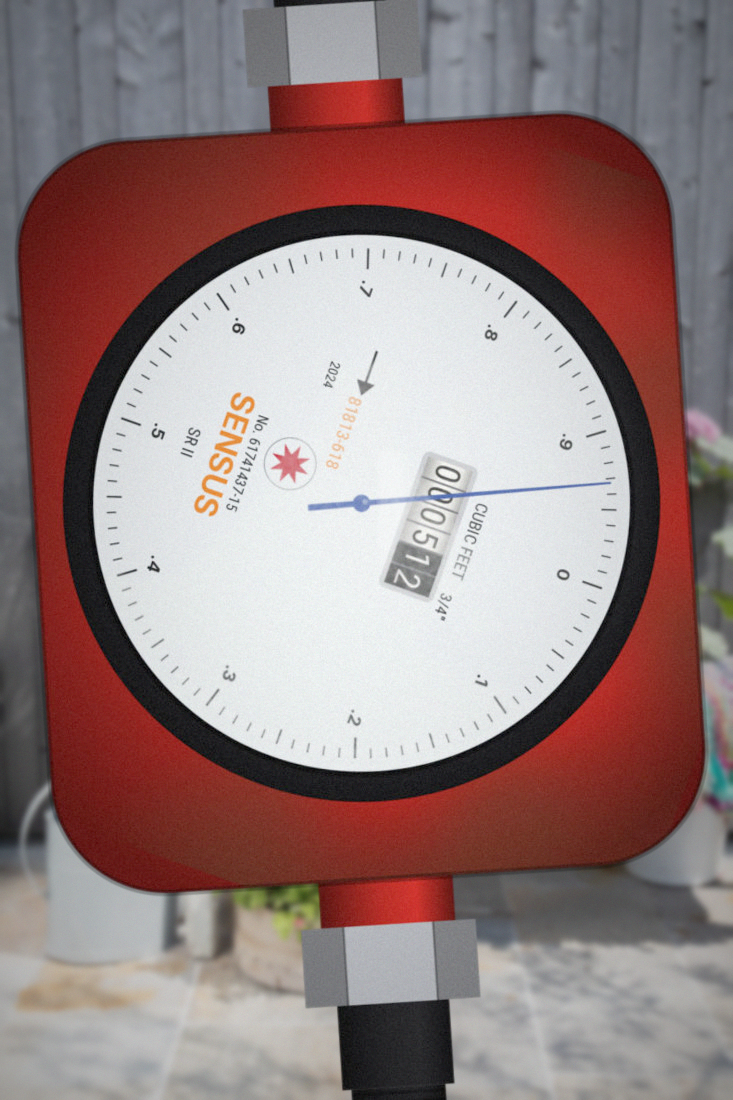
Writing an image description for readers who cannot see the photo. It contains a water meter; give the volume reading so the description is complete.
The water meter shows 511.93 ft³
